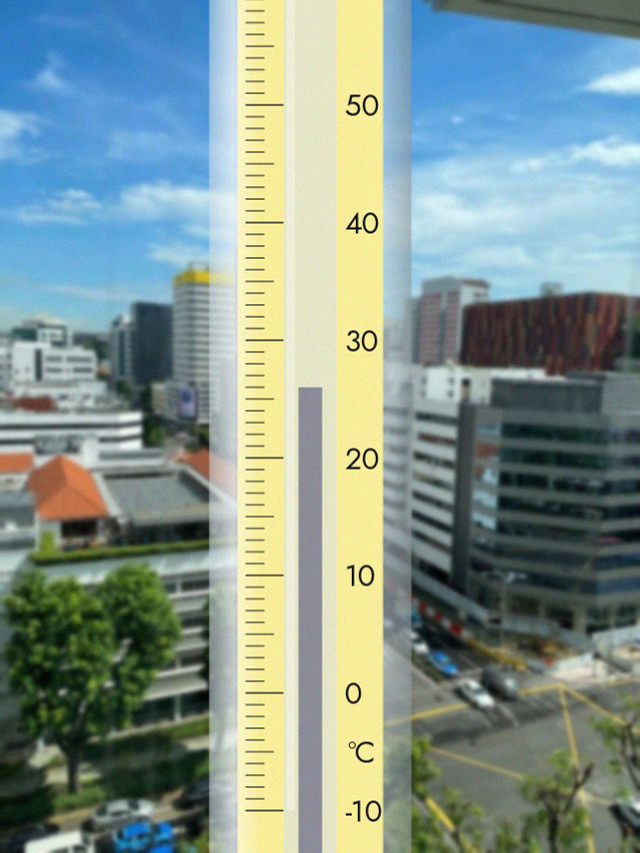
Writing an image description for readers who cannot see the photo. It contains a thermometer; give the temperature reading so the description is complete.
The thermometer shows 26 °C
